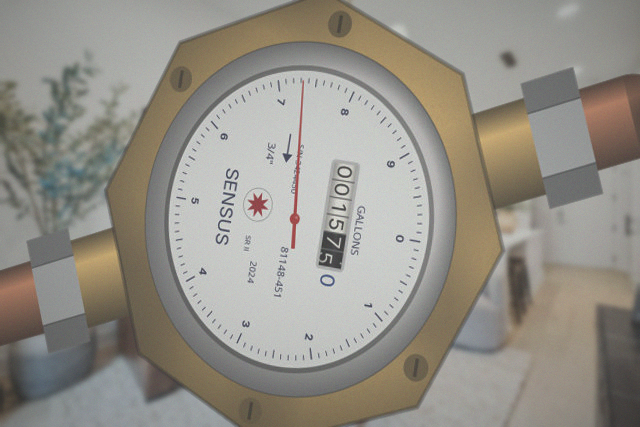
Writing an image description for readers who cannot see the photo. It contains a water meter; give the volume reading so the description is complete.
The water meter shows 15747.3 gal
